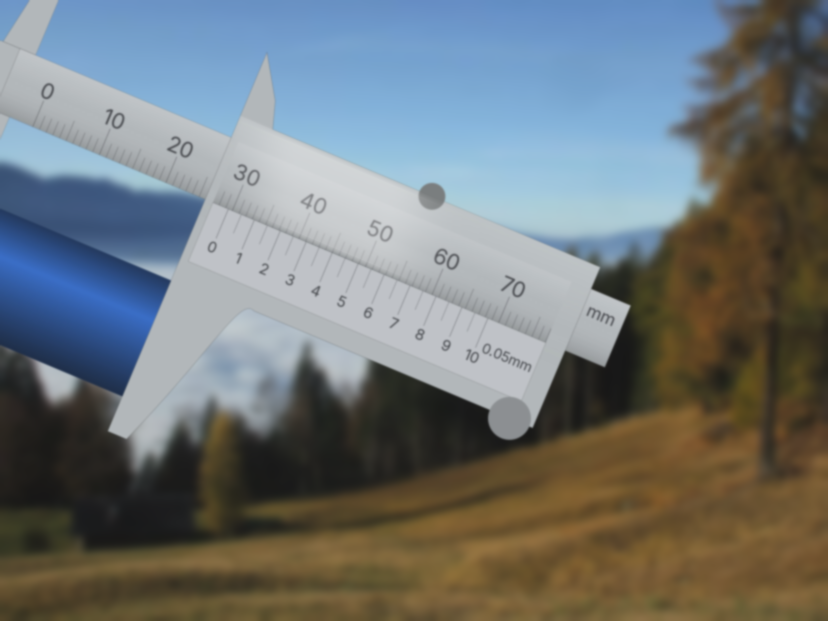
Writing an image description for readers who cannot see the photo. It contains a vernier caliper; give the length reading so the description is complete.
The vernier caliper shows 29.4 mm
